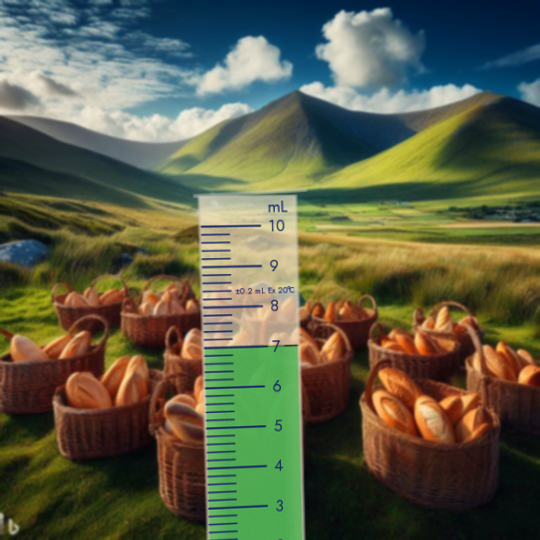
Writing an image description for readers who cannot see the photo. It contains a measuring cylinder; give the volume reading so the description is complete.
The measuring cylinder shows 7 mL
